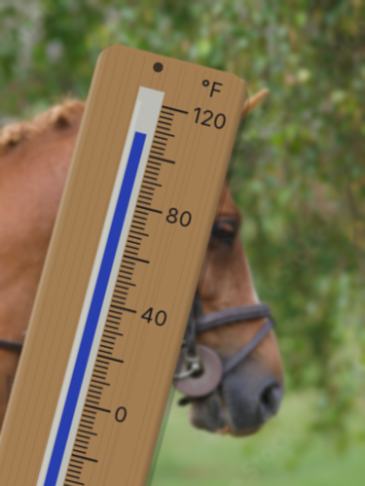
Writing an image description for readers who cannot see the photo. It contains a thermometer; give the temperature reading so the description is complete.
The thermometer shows 108 °F
